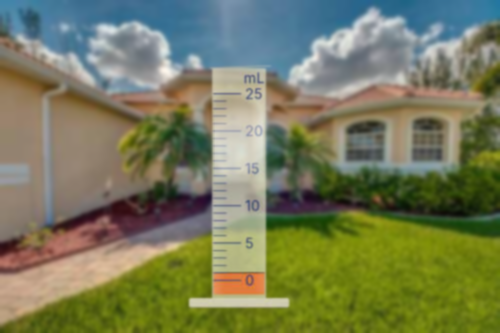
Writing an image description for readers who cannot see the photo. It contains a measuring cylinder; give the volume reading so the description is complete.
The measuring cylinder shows 1 mL
